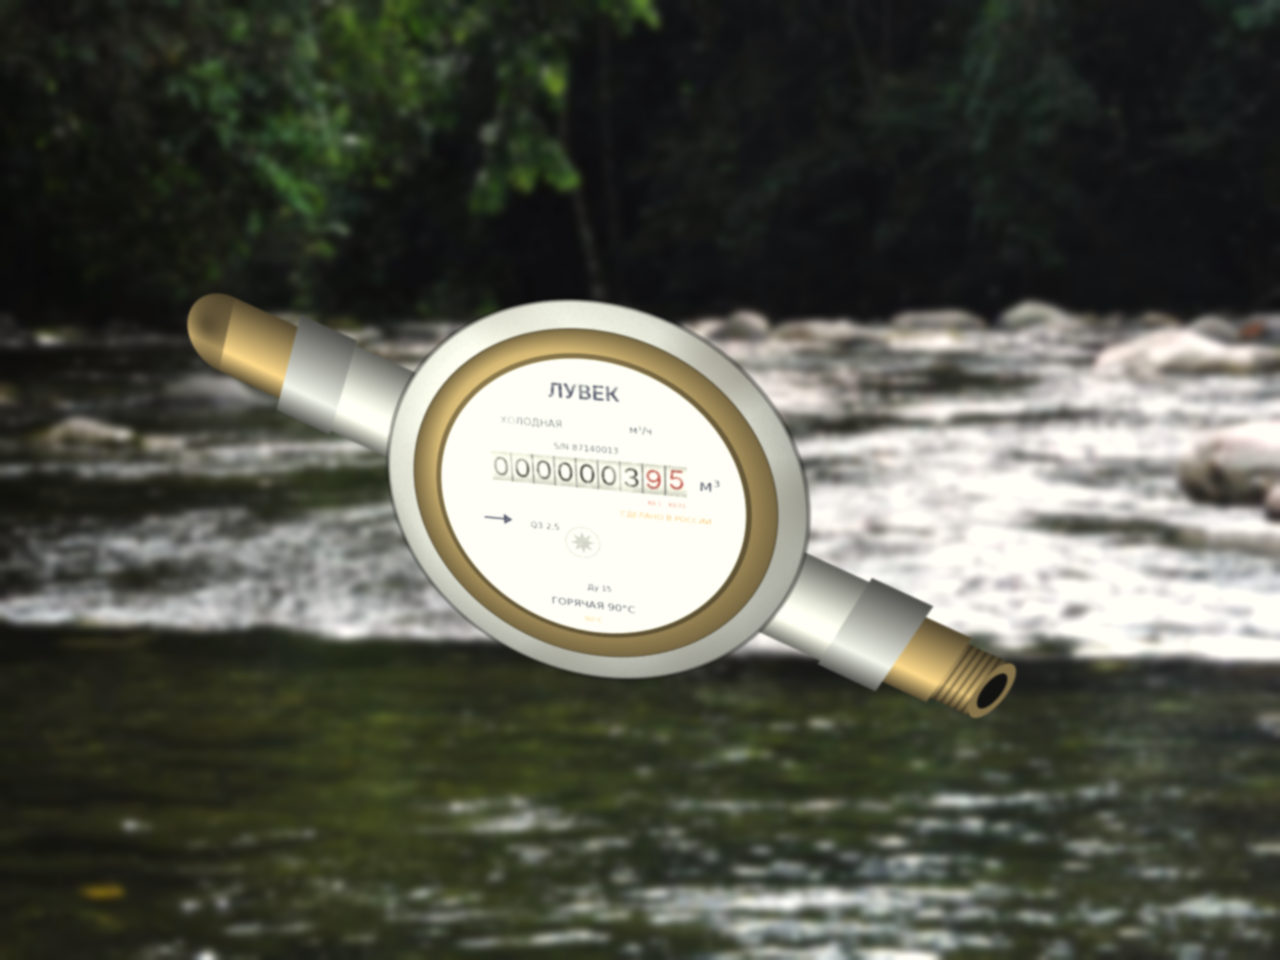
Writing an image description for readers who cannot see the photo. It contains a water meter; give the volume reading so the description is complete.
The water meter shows 3.95 m³
